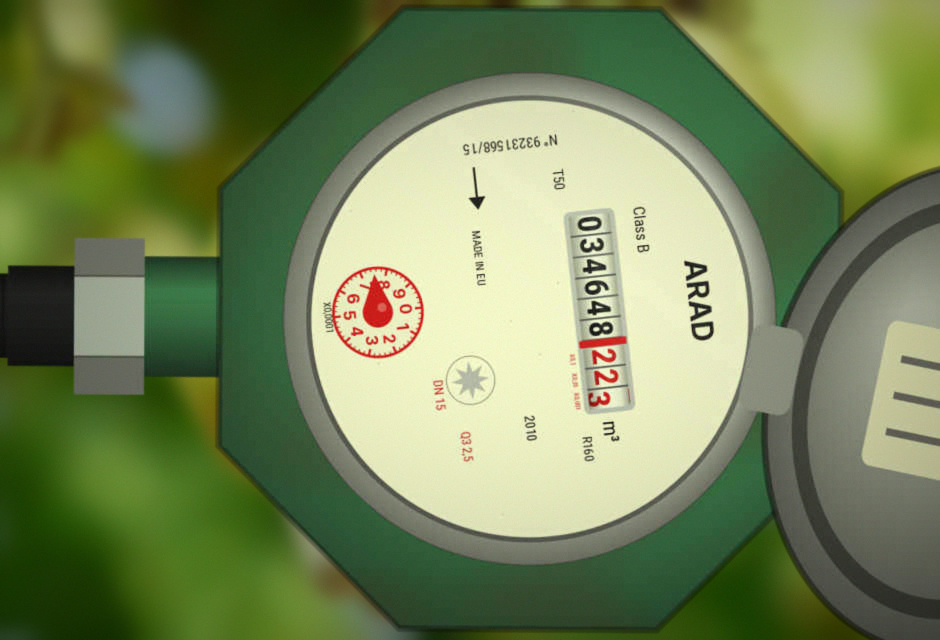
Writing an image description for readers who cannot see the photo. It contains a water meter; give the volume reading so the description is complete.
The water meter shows 34648.2227 m³
